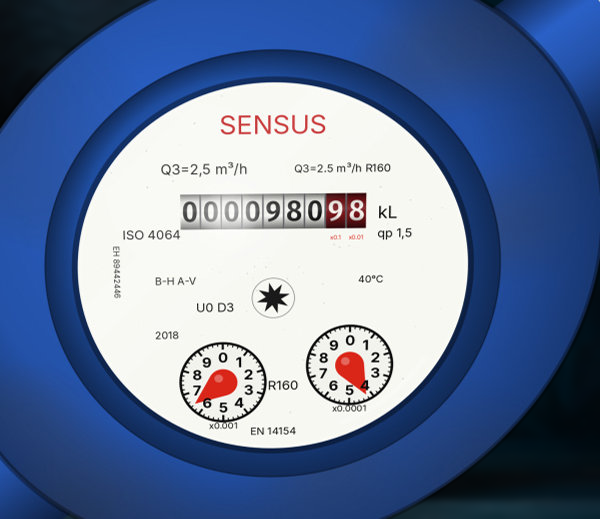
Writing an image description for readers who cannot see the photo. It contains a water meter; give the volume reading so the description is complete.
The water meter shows 980.9864 kL
